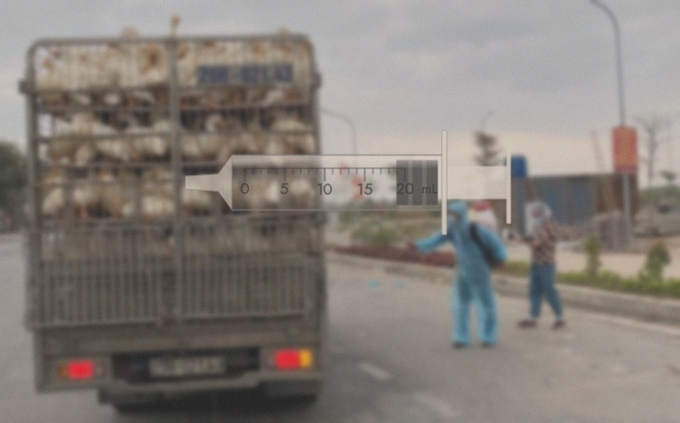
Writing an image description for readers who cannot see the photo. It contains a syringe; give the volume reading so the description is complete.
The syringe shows 19 mL
